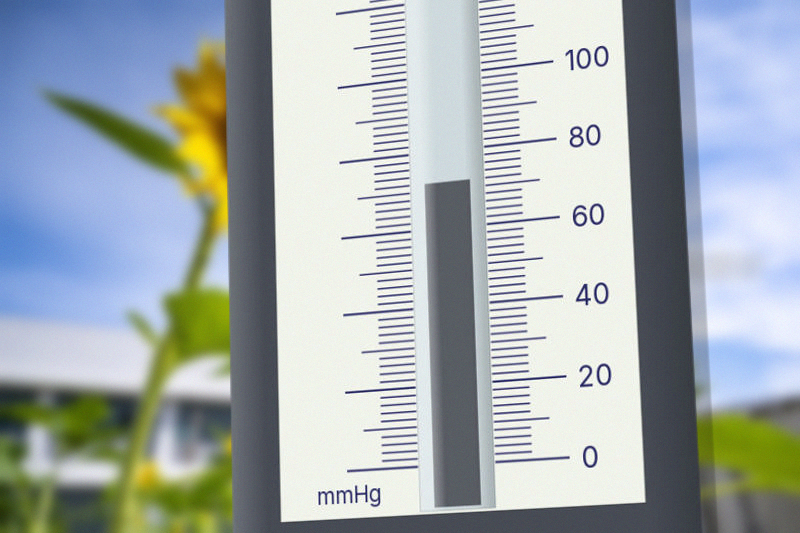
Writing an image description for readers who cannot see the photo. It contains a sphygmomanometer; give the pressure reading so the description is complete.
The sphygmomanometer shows 72 mmHg
